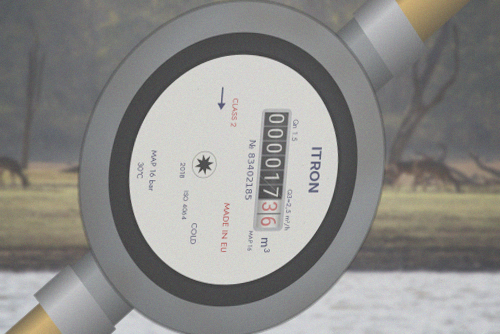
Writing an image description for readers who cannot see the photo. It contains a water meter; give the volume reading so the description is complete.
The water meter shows 17.36 m³
